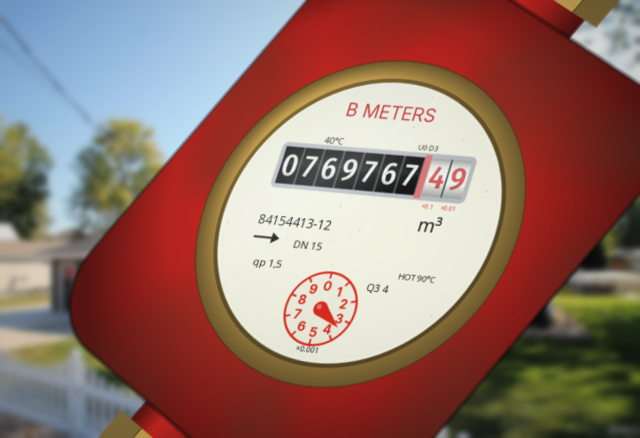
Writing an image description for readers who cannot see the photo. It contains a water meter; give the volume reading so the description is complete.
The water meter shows 769767.493 m³
